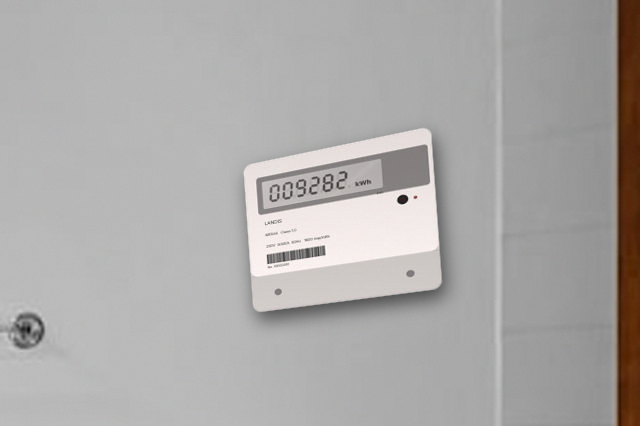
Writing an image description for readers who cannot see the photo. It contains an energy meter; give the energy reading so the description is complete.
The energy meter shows 9282 kWh
